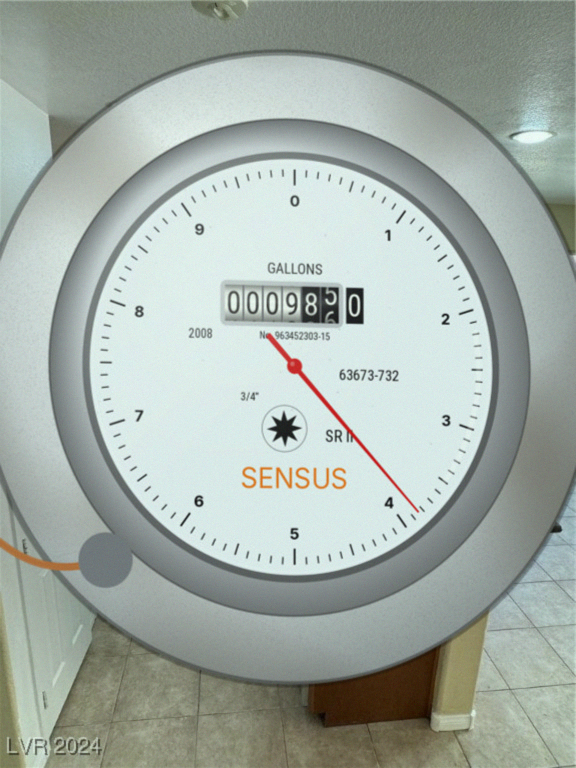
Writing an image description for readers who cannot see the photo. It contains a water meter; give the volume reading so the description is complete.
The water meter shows 9853.8 gal
